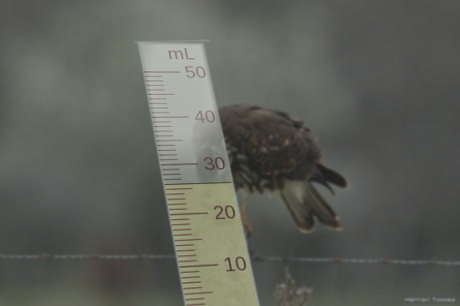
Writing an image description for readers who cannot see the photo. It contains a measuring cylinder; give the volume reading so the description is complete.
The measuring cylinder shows 26 mL
